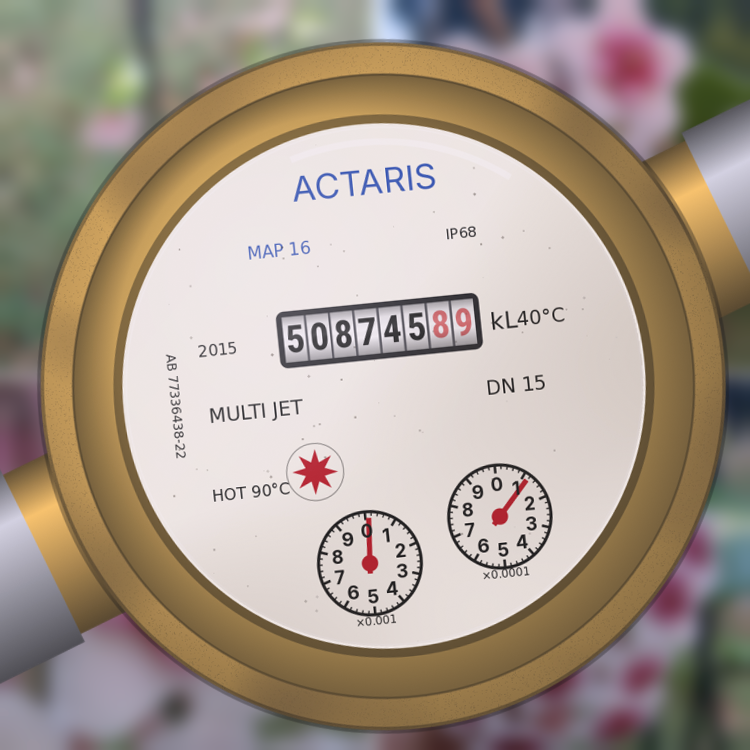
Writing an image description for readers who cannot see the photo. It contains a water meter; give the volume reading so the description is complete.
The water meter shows 508745.8901 kL
